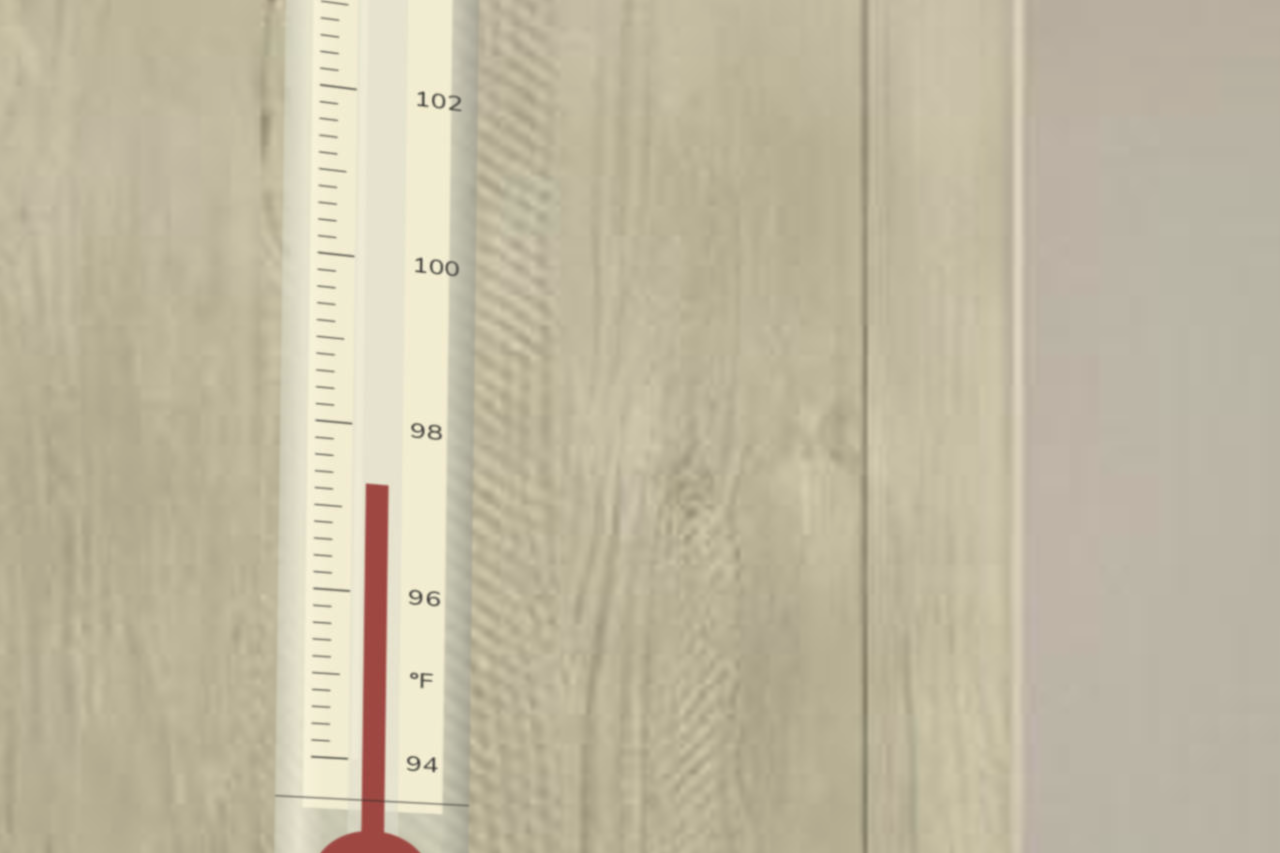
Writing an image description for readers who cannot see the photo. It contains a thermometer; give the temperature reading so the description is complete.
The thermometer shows 97.3 °F
